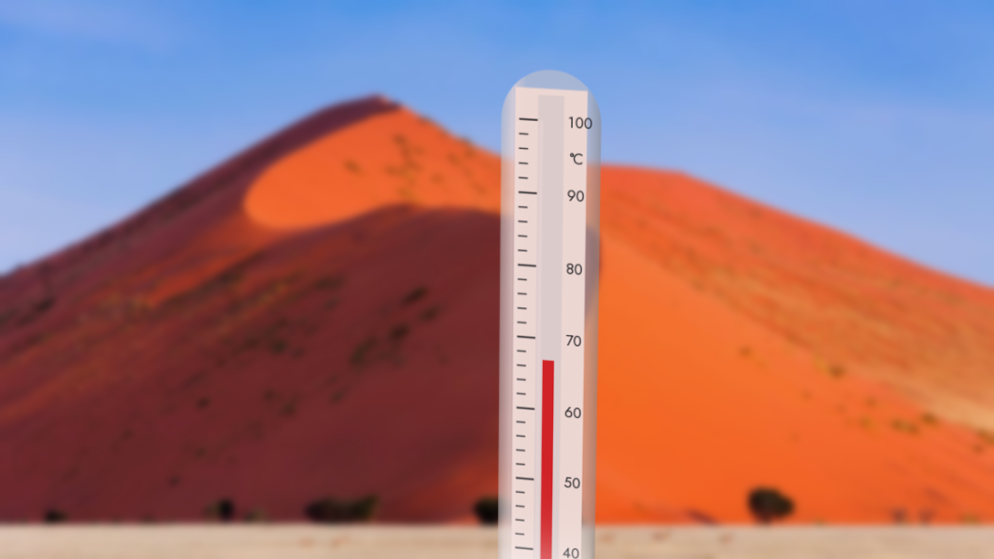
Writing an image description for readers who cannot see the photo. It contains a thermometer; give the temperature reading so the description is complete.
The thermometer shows 67 °C
